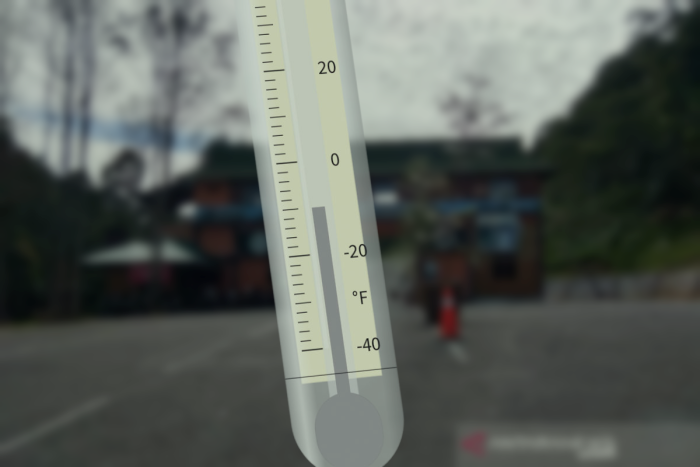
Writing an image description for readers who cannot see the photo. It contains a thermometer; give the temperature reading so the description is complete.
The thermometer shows -10 °F
